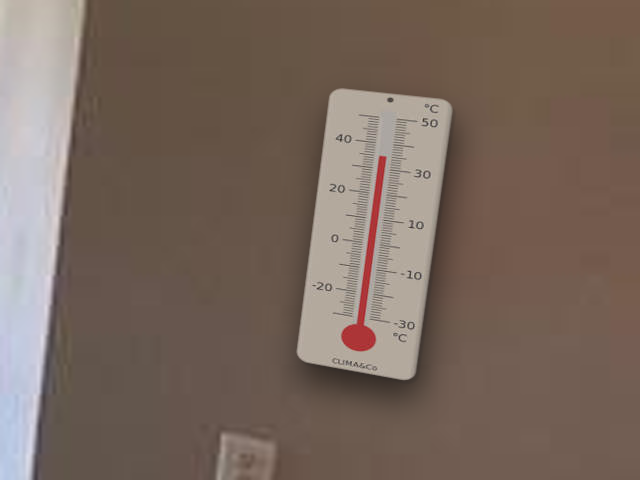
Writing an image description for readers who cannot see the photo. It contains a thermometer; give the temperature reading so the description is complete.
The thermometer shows 35 °C
